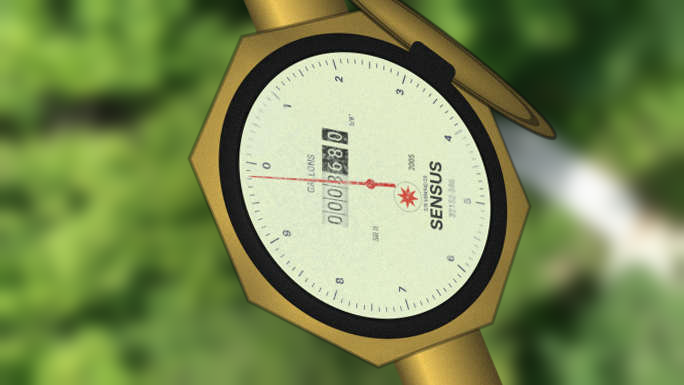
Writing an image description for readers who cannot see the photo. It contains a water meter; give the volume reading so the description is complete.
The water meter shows 3679.8 gal
